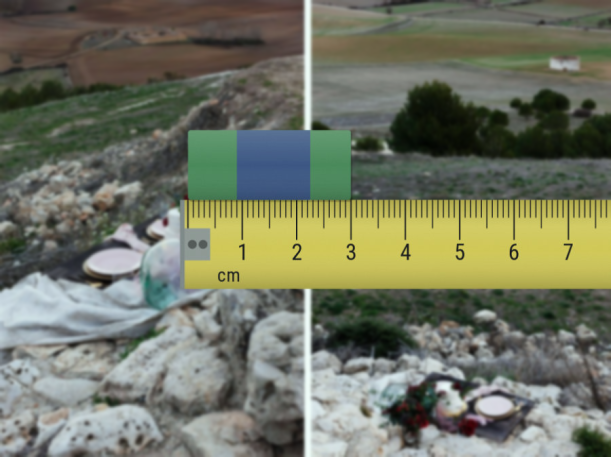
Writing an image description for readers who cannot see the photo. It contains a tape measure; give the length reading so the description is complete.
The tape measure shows 3 cm
